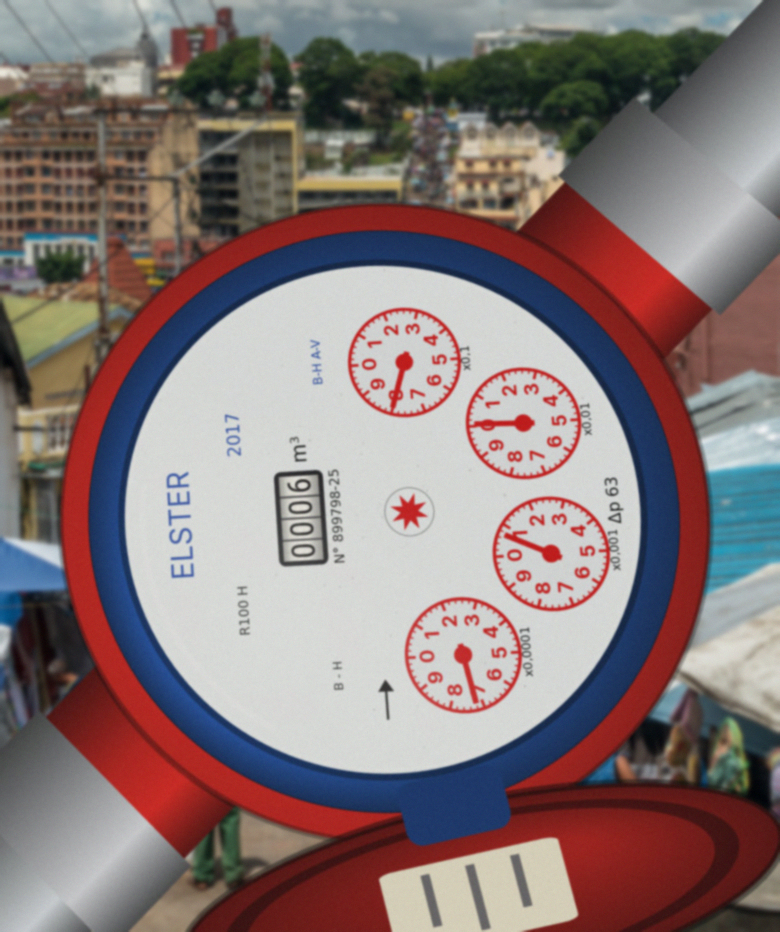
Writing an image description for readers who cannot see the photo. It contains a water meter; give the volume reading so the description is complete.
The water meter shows 6.8007 m³
